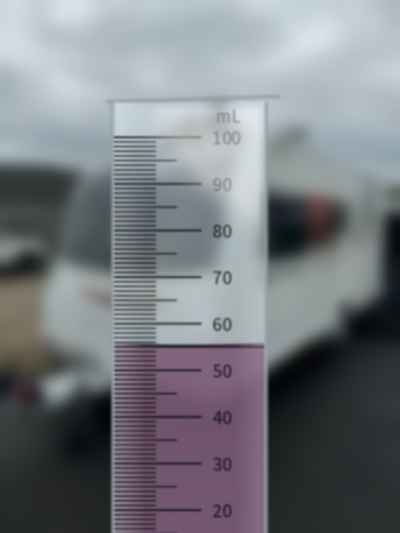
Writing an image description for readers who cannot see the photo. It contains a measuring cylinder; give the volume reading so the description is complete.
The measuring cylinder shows 55 mL
